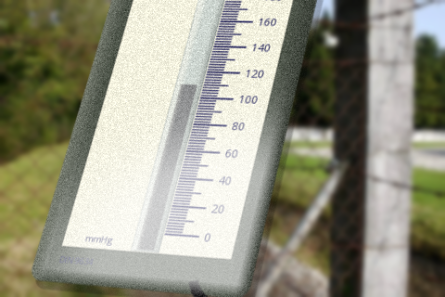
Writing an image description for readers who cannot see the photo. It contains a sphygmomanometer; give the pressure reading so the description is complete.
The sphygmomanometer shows 110 mmHg
